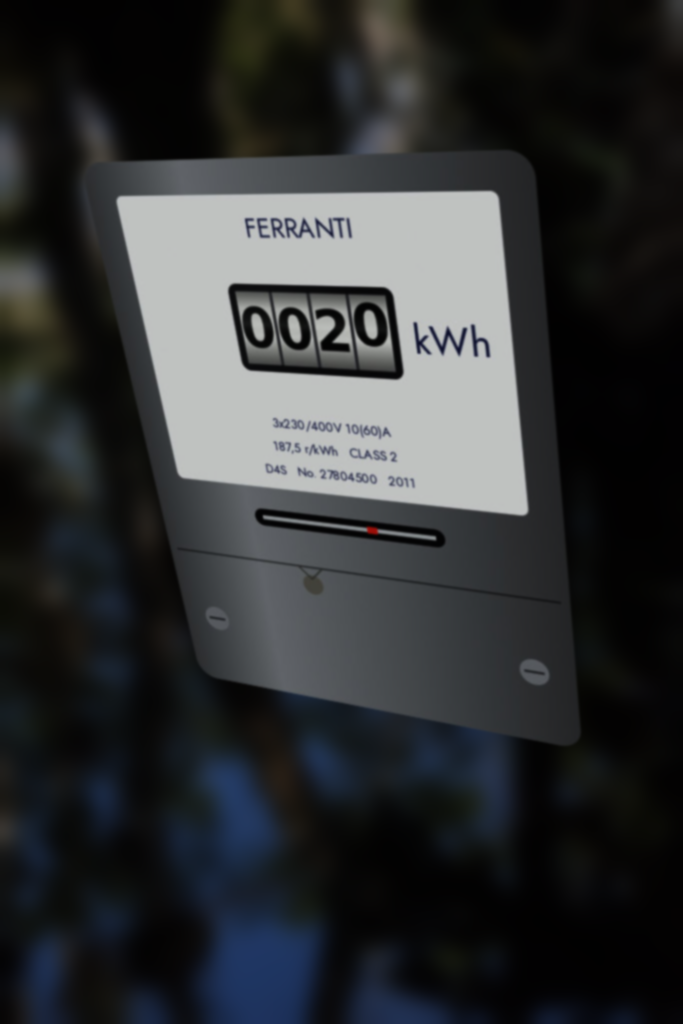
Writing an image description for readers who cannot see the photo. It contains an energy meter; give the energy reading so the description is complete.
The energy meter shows 20 kWh
